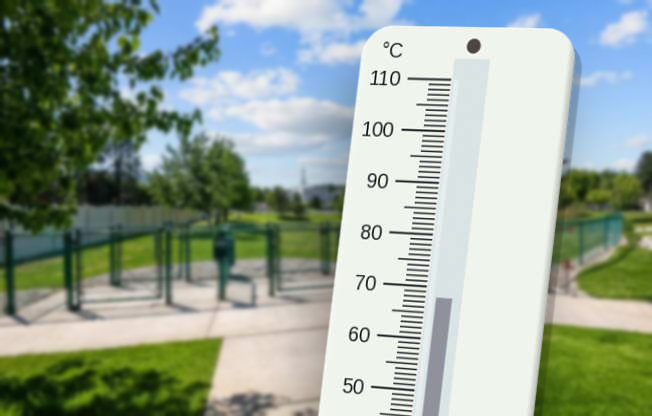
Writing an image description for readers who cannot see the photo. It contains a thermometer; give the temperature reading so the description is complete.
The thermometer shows 68 °C
